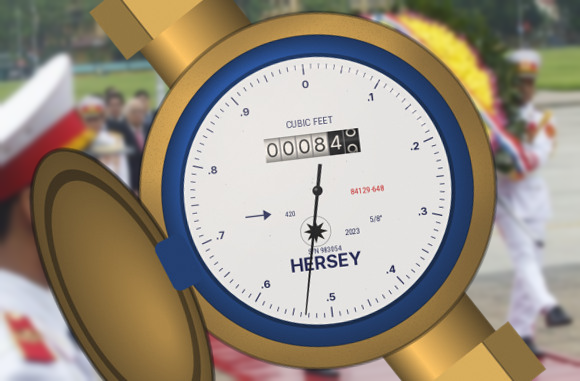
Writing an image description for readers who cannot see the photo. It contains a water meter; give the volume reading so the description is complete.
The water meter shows 848.53 ft³
